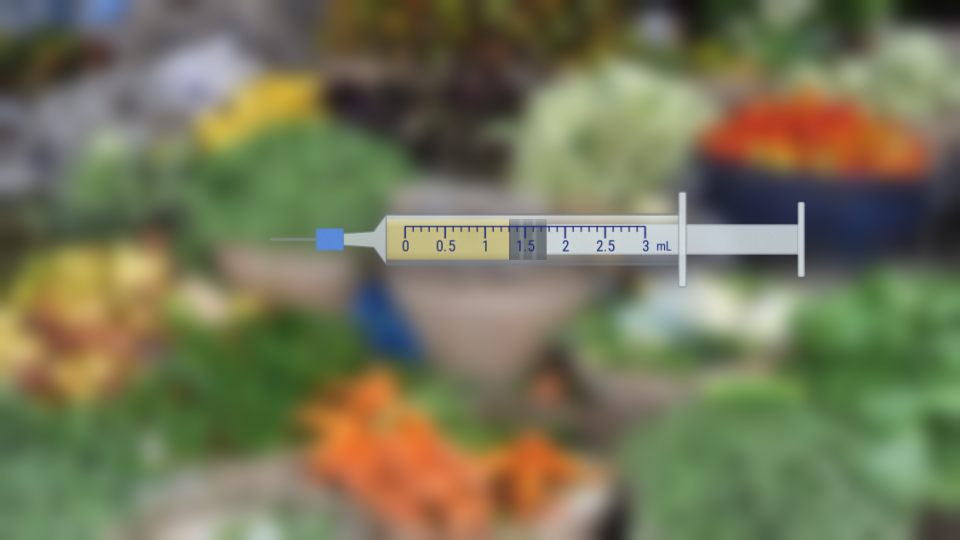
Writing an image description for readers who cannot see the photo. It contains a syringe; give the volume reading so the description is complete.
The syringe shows 1.3 mL
